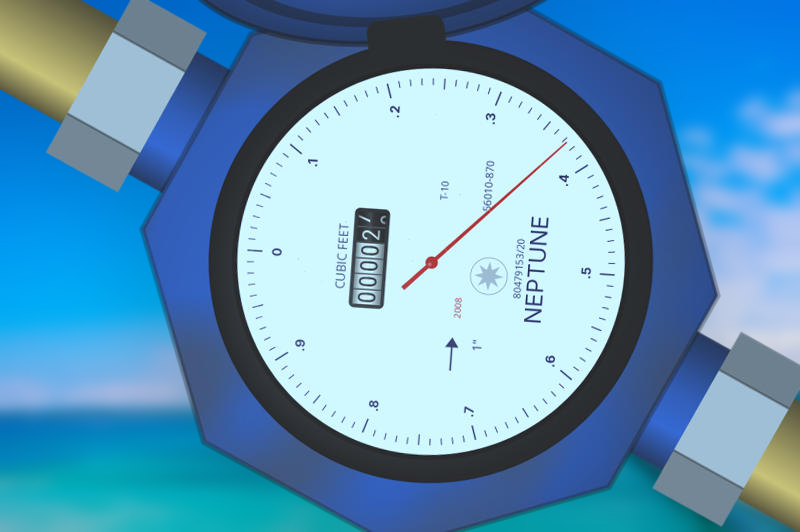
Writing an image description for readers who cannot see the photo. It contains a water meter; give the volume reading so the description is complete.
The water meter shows 27.37 ft³
